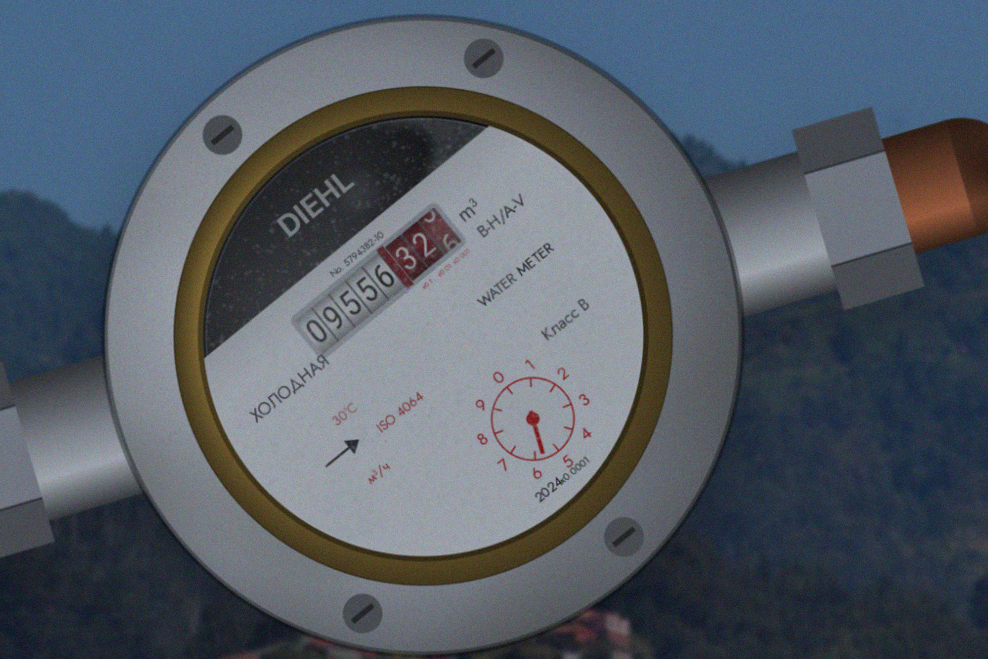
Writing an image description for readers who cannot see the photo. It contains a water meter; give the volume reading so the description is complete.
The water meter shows 9556.3255 m³
